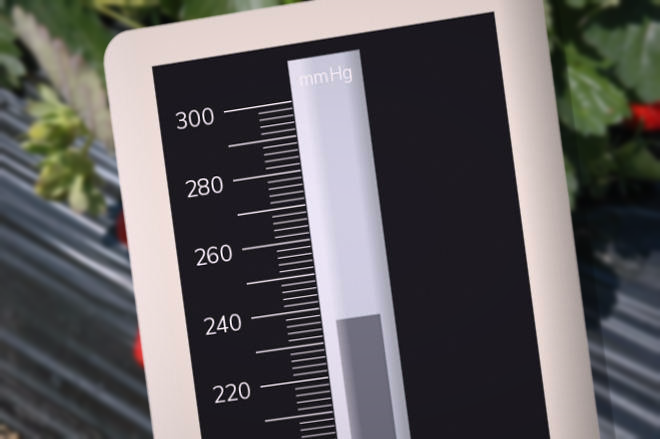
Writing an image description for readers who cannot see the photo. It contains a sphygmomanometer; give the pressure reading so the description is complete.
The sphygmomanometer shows 236 mmHg
